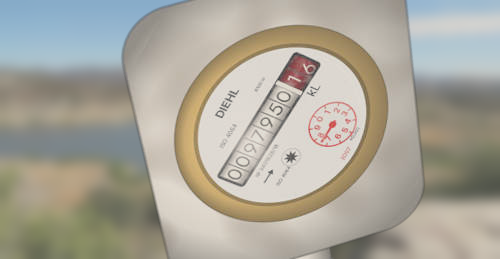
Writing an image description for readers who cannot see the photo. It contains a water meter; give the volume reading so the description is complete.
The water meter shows 97950.157 kL
